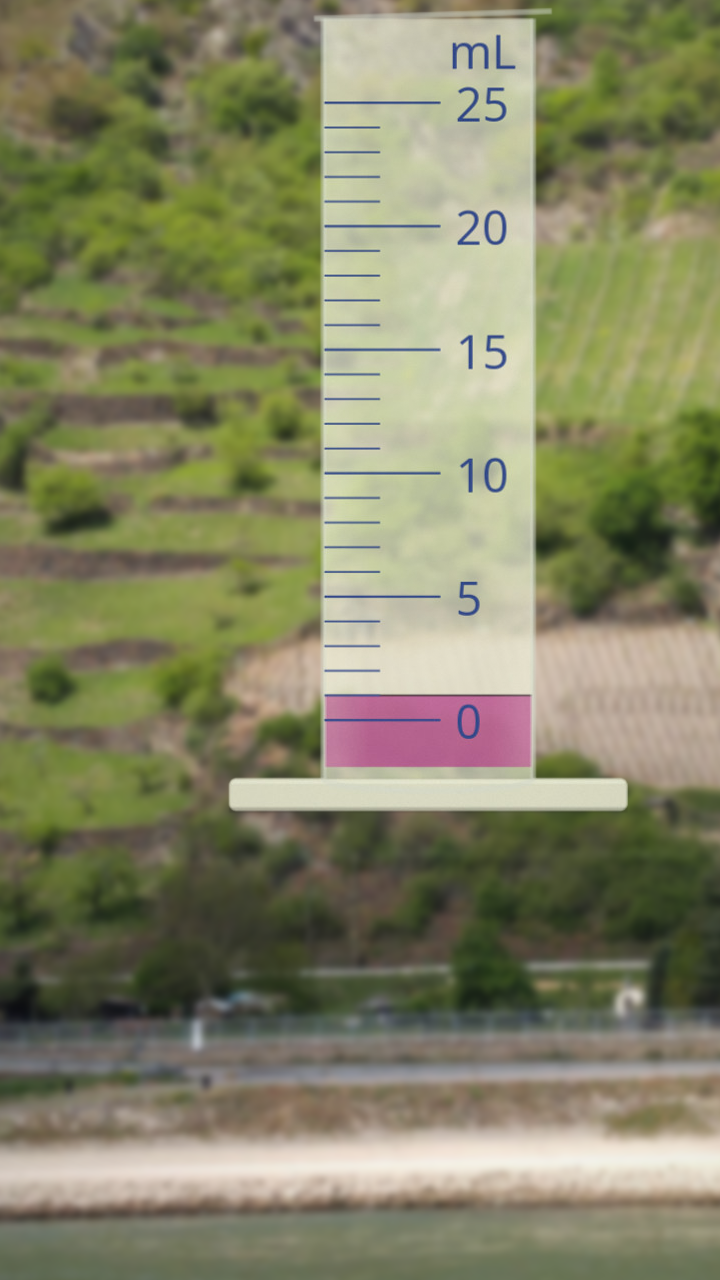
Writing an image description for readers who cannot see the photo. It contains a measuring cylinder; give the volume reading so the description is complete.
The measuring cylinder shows 1 mL
